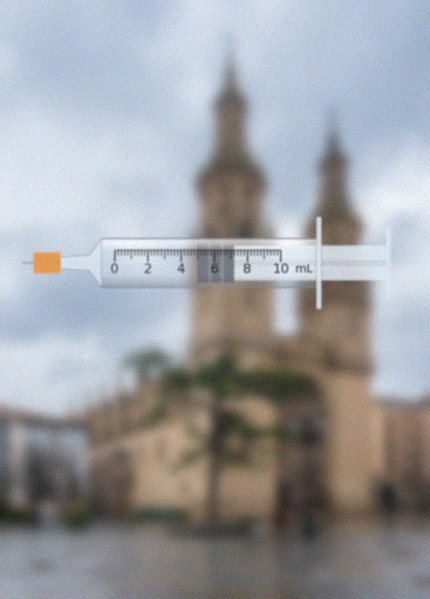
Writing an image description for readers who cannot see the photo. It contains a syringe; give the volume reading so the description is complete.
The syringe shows 5 mL
